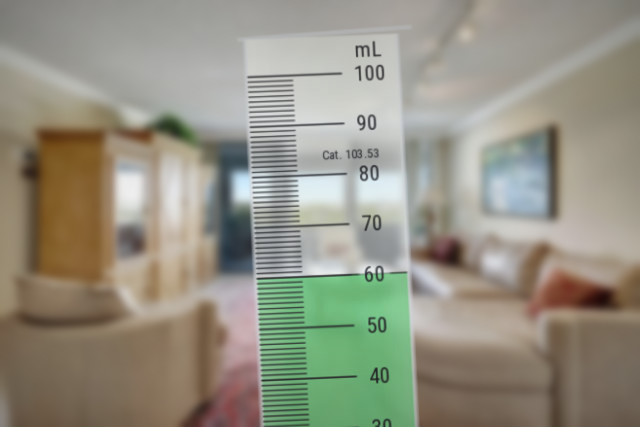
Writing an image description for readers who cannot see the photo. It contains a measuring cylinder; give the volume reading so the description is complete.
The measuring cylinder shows 60 mL
